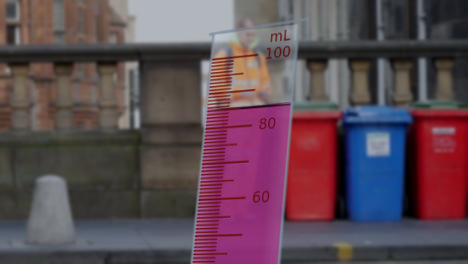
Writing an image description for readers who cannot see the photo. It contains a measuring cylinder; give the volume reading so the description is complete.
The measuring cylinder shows 85 mL
